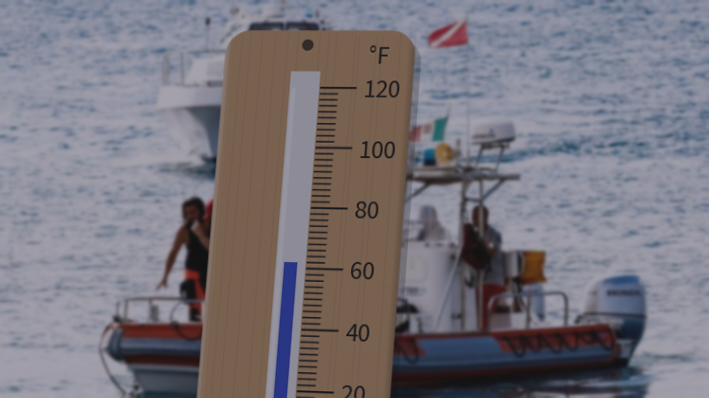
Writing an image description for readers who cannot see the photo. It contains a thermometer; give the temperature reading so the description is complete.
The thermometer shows 62 °F
